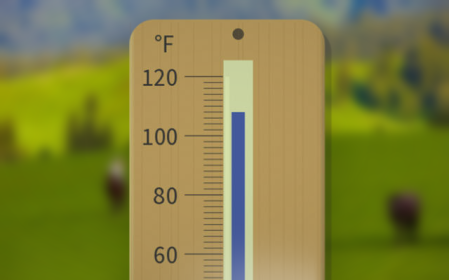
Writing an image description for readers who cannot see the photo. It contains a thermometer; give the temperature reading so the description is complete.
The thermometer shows 108 °F
